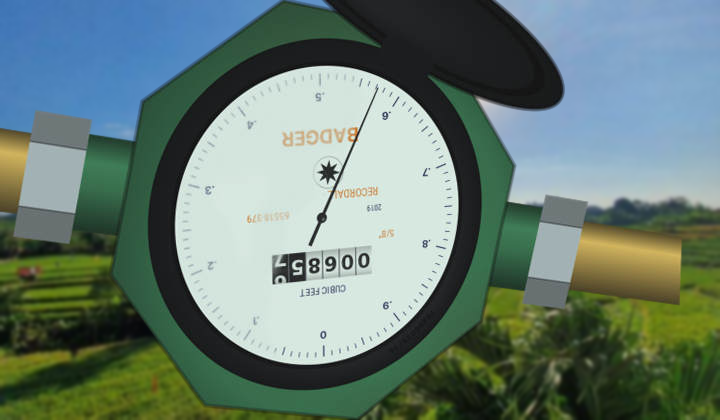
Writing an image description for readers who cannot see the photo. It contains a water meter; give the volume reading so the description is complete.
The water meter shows 6856.57 ft³
